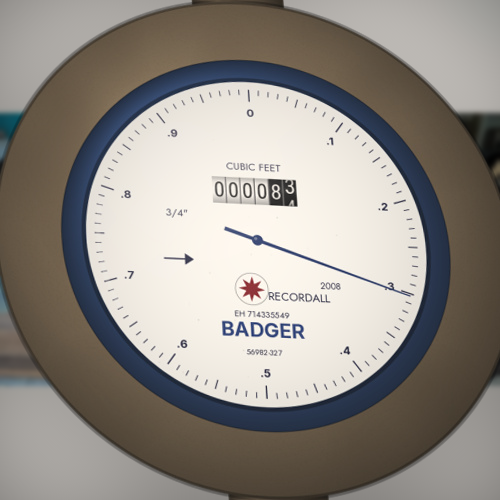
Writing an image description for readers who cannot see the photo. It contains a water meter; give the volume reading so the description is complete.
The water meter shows 83.30 ft³
